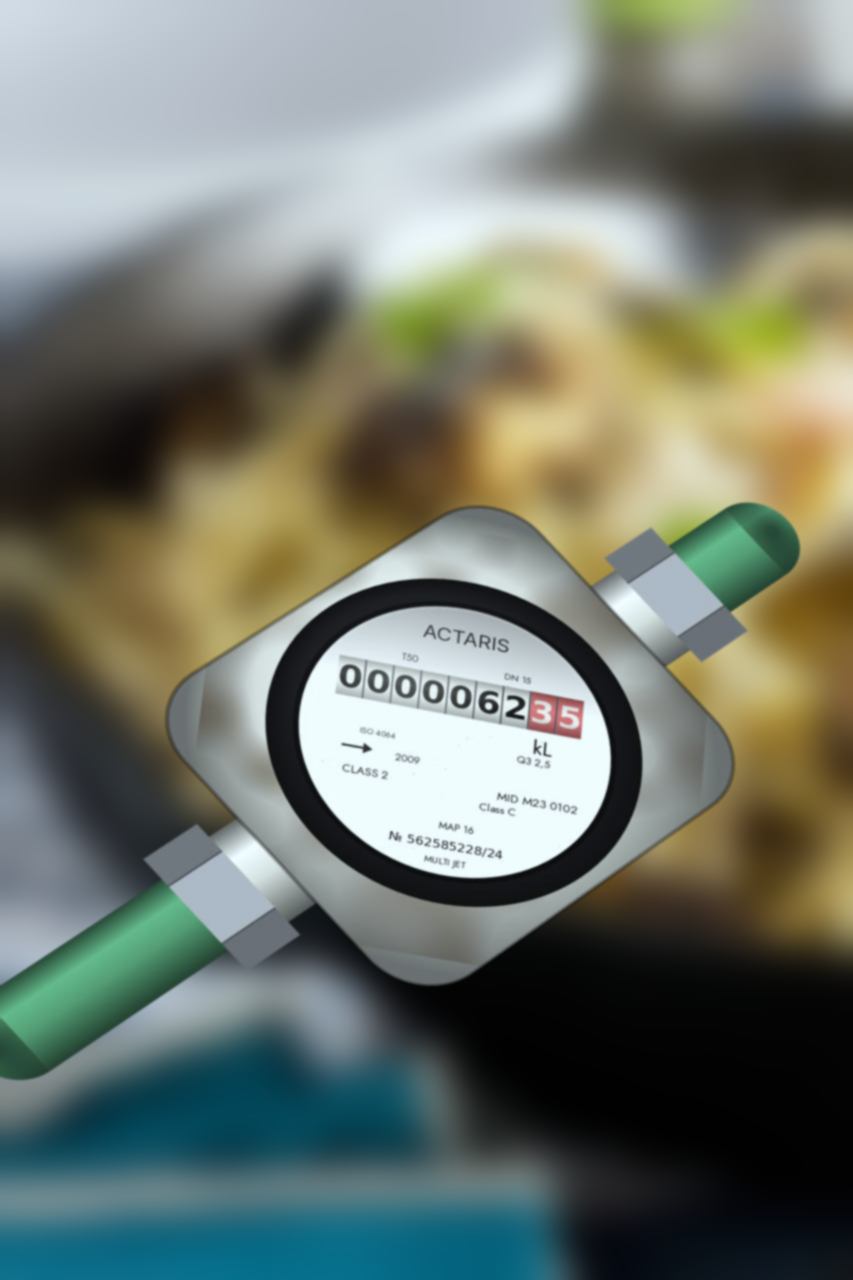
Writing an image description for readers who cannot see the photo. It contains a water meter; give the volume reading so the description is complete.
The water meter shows 62.35 kL
